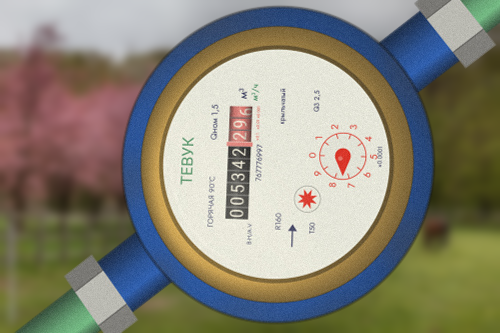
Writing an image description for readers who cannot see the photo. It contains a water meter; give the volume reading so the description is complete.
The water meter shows 5342.2957 m³
